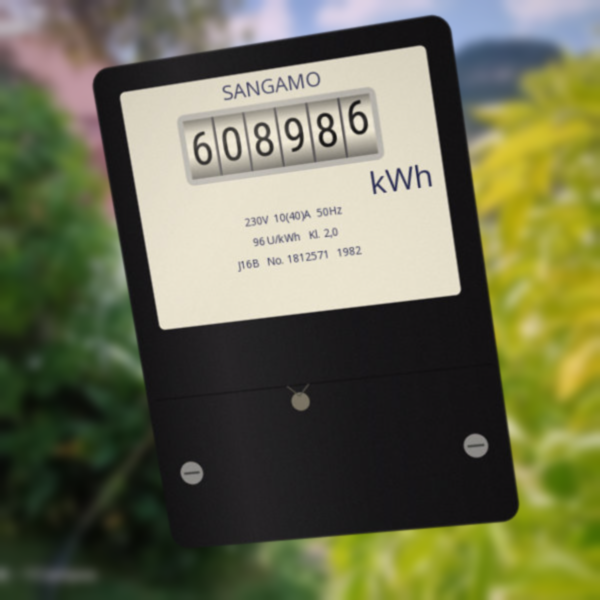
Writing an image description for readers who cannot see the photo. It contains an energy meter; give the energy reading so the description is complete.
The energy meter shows 608986 kWh
